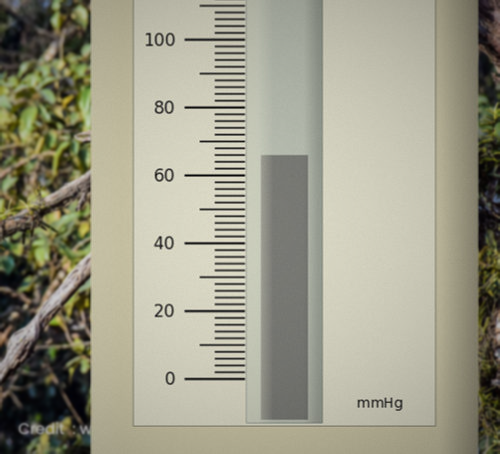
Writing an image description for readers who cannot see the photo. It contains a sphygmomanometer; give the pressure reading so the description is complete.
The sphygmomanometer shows 66 mmHg
